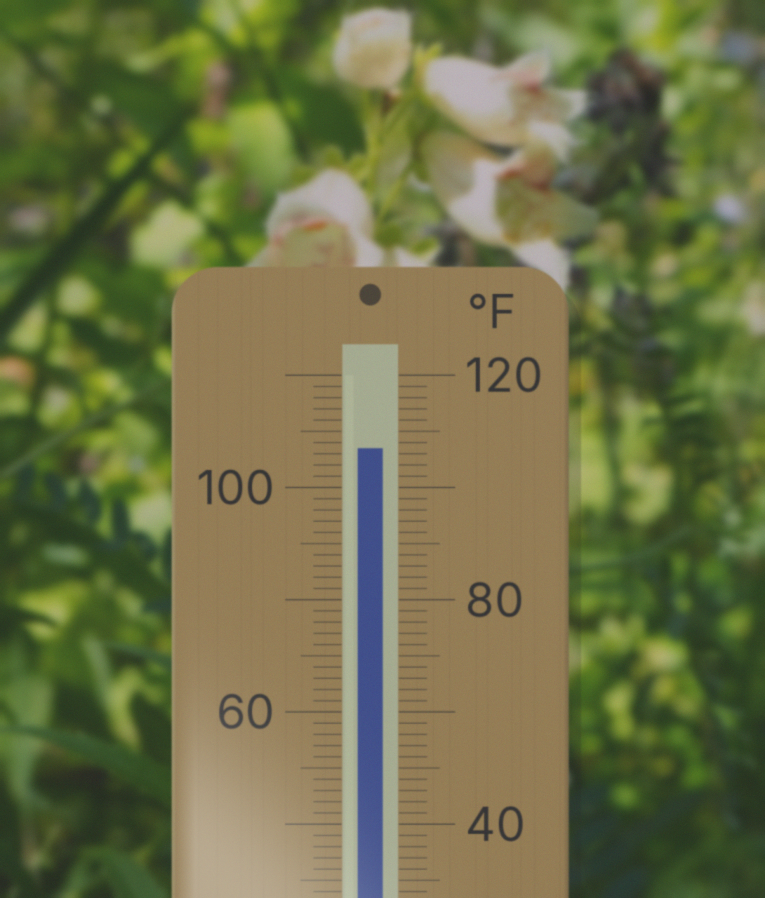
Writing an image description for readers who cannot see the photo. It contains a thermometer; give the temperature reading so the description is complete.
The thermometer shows 107 °F
